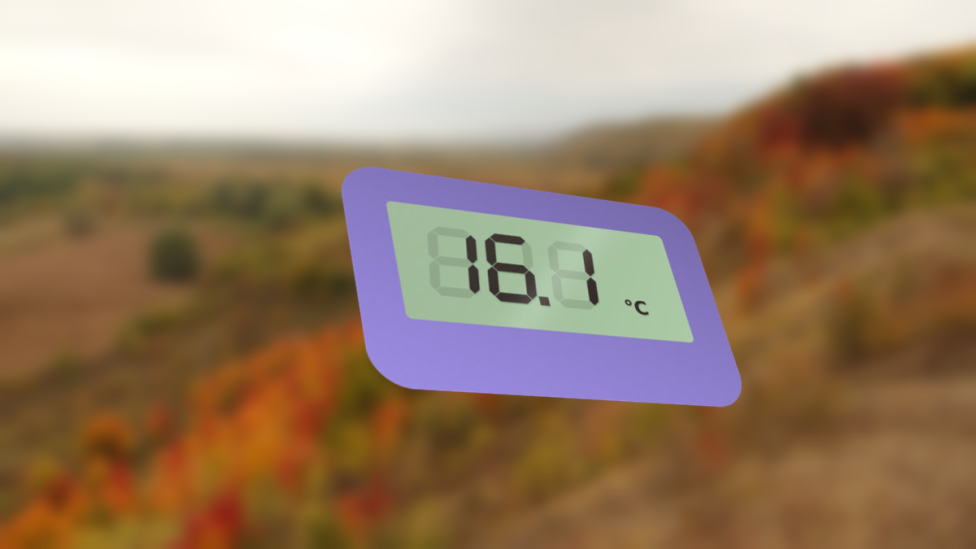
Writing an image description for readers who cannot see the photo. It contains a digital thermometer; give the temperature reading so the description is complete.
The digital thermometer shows 16.1 °C
